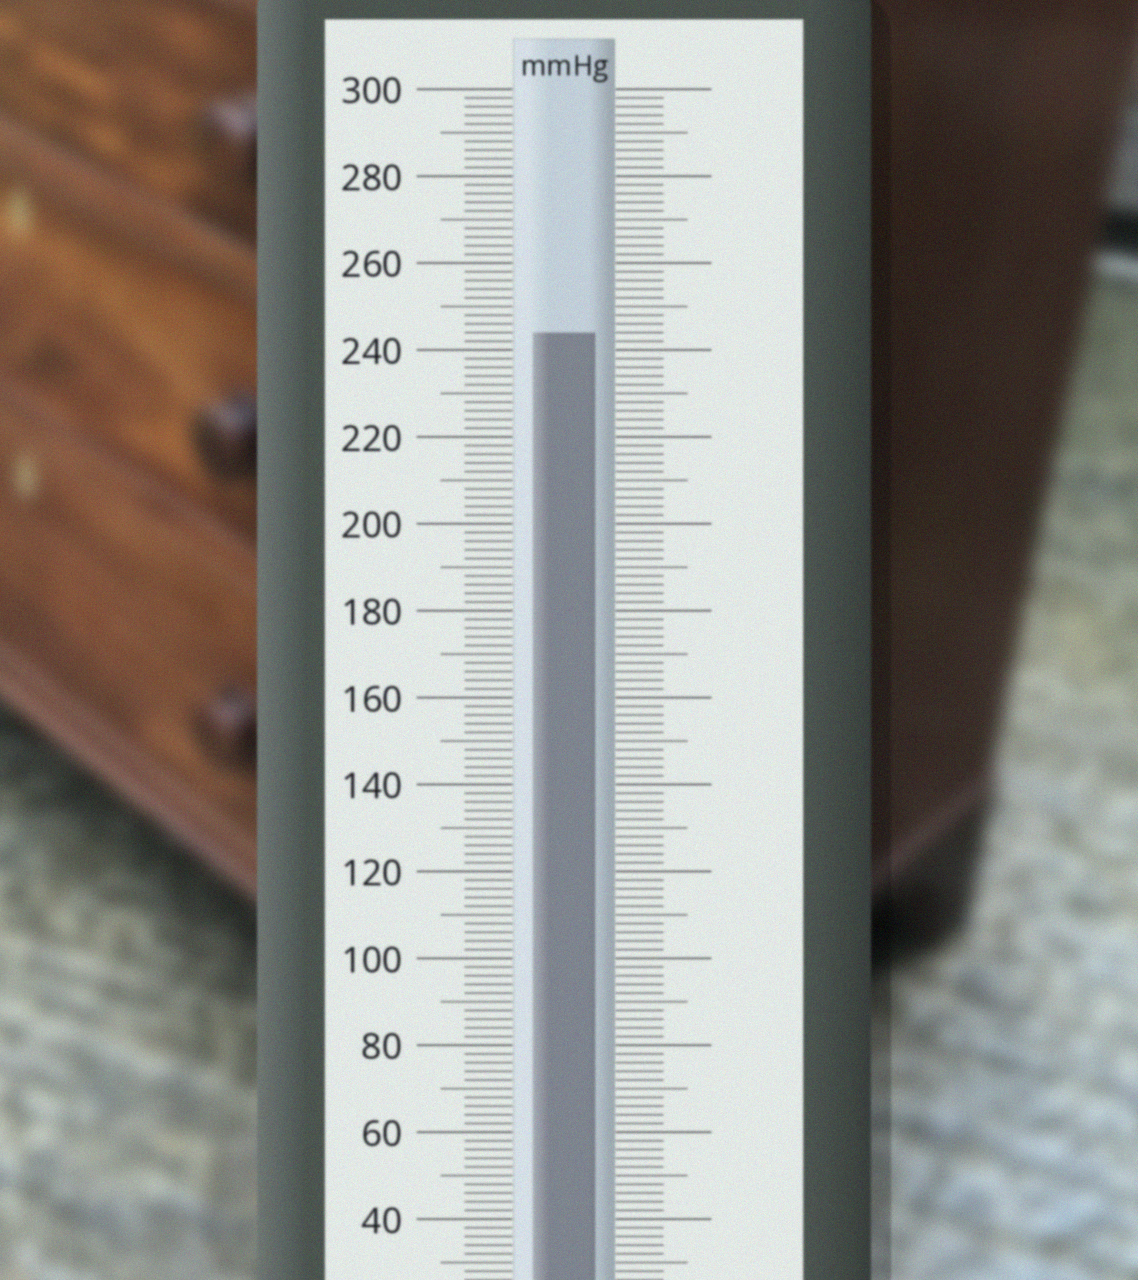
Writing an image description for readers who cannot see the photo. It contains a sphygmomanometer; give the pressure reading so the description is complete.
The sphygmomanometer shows 244 mmHg
